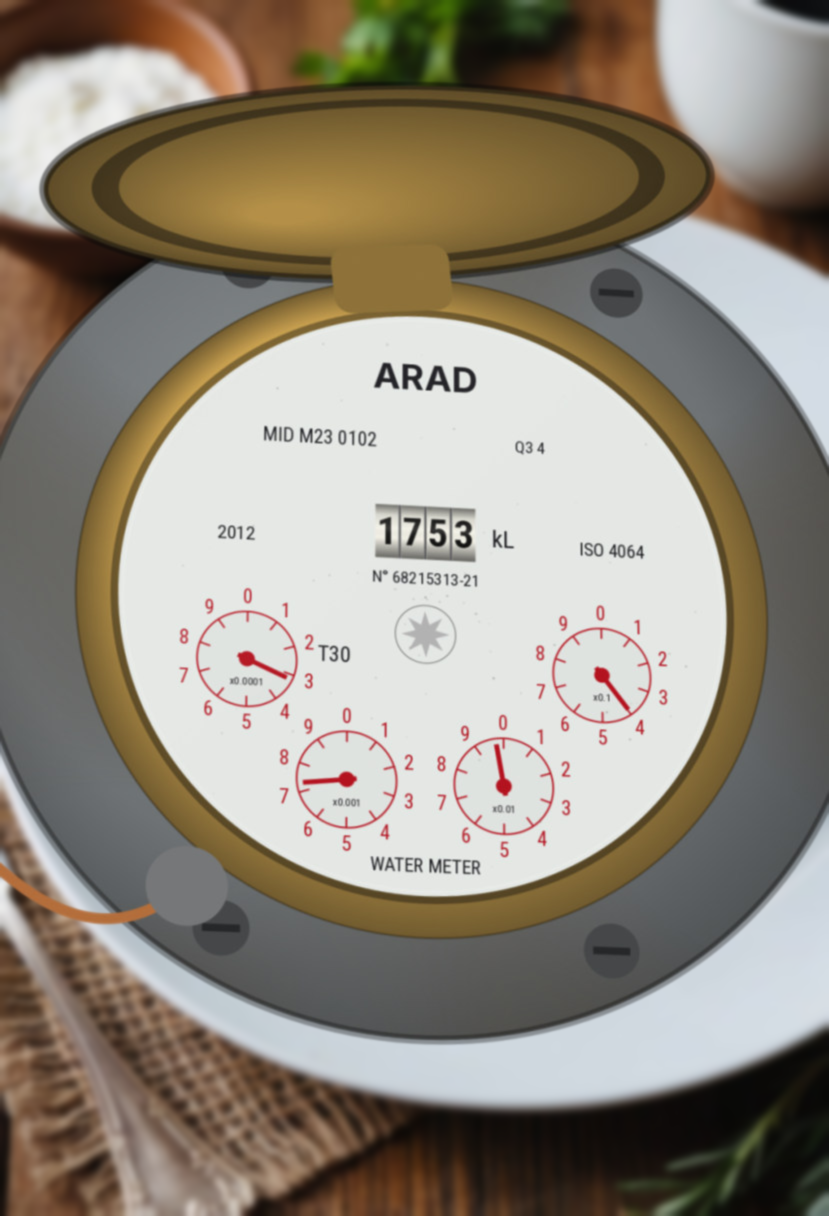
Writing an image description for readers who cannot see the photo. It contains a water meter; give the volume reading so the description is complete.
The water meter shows 1753.3973 kL
